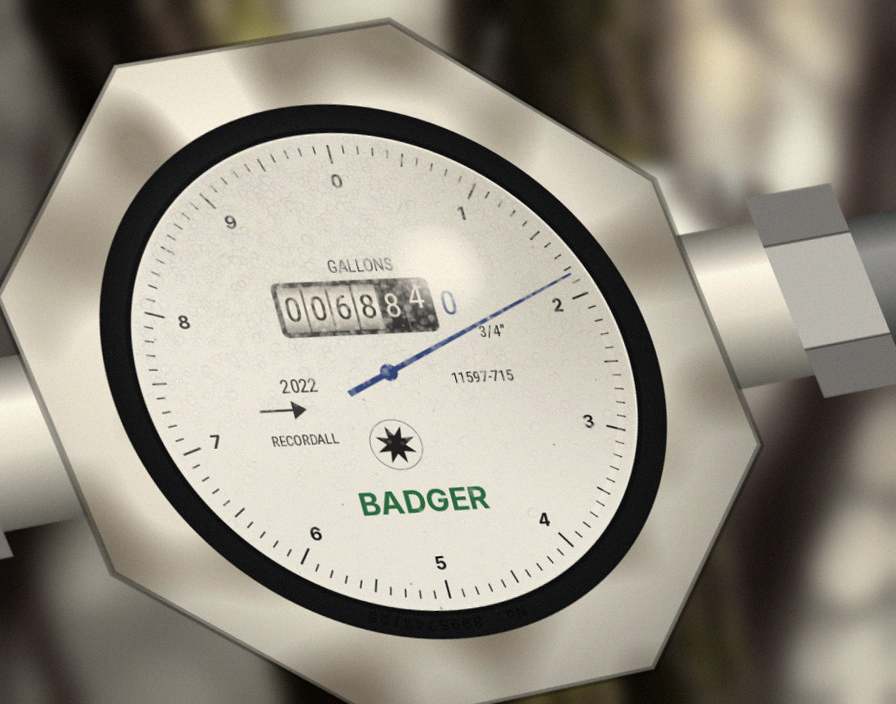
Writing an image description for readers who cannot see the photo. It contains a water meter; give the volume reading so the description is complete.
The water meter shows 68841.8 gal
